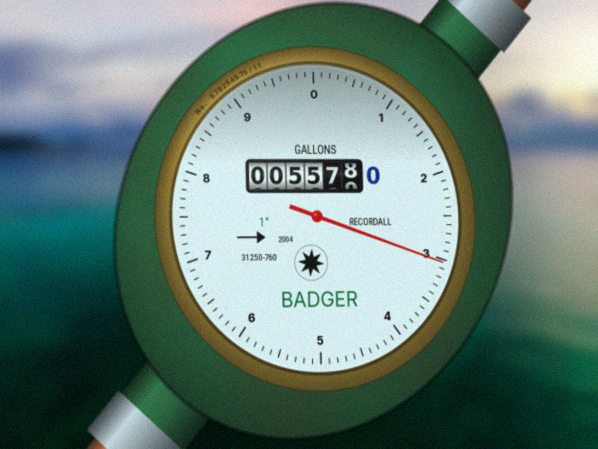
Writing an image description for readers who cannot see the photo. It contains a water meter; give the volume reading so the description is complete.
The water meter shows 55783.0 gal
